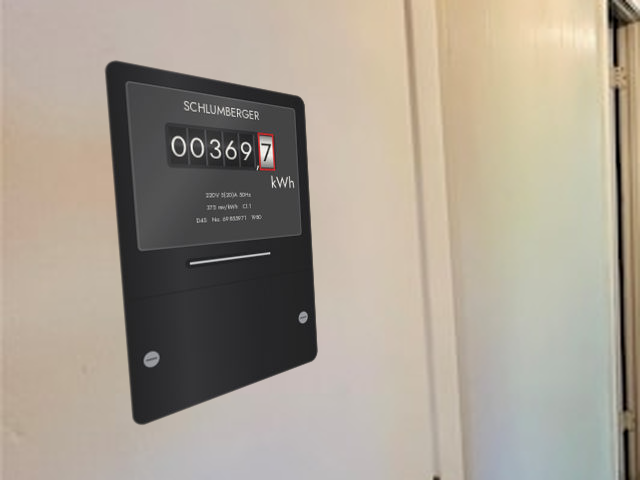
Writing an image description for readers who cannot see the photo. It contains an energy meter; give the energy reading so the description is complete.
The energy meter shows 369.7 kWh
